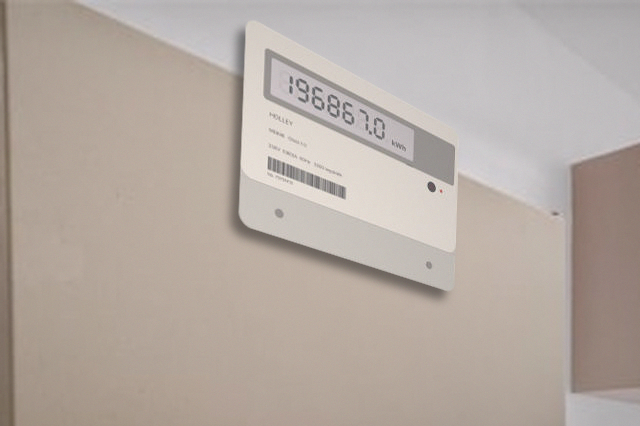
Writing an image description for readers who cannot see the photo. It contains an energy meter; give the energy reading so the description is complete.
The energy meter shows 196867.0 kWh
